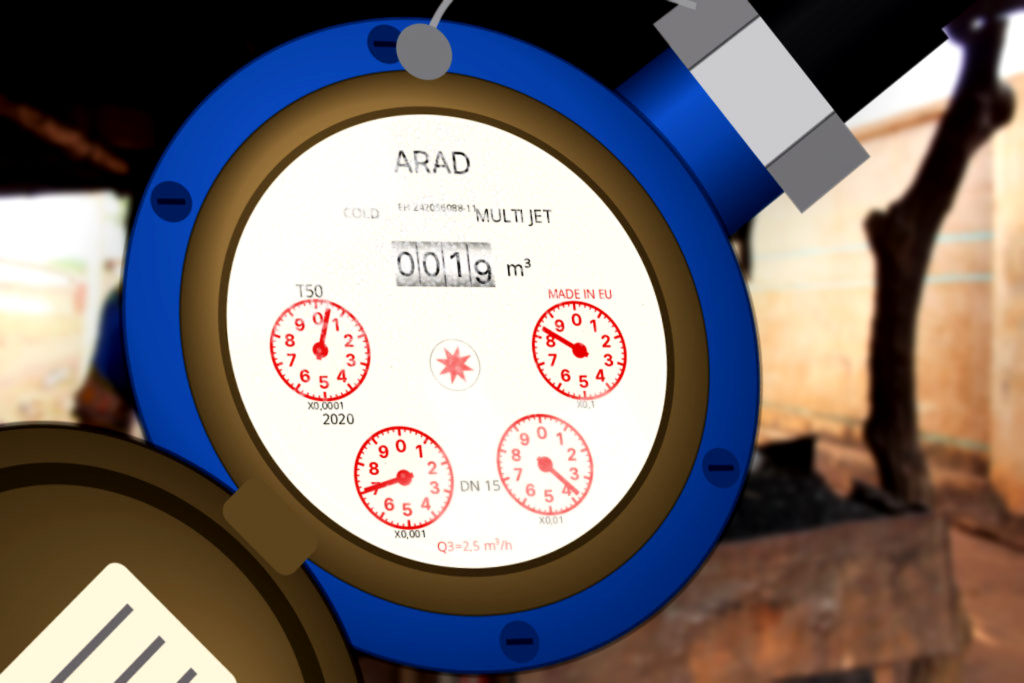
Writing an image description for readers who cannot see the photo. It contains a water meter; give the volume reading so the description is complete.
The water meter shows 18.8370 m³
